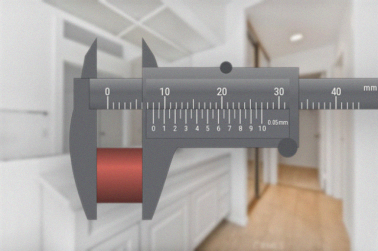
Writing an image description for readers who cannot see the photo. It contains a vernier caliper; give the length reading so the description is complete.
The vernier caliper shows 8.0 mm
